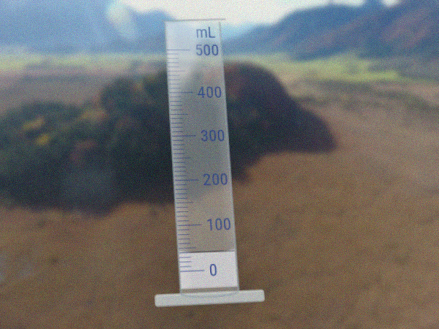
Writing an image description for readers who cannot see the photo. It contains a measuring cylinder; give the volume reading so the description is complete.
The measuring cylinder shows 40 mL
